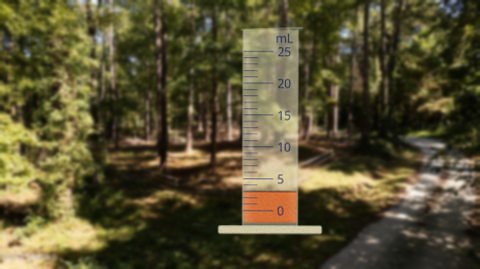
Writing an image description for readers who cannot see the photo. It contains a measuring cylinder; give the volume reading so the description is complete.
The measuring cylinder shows 3 mL
